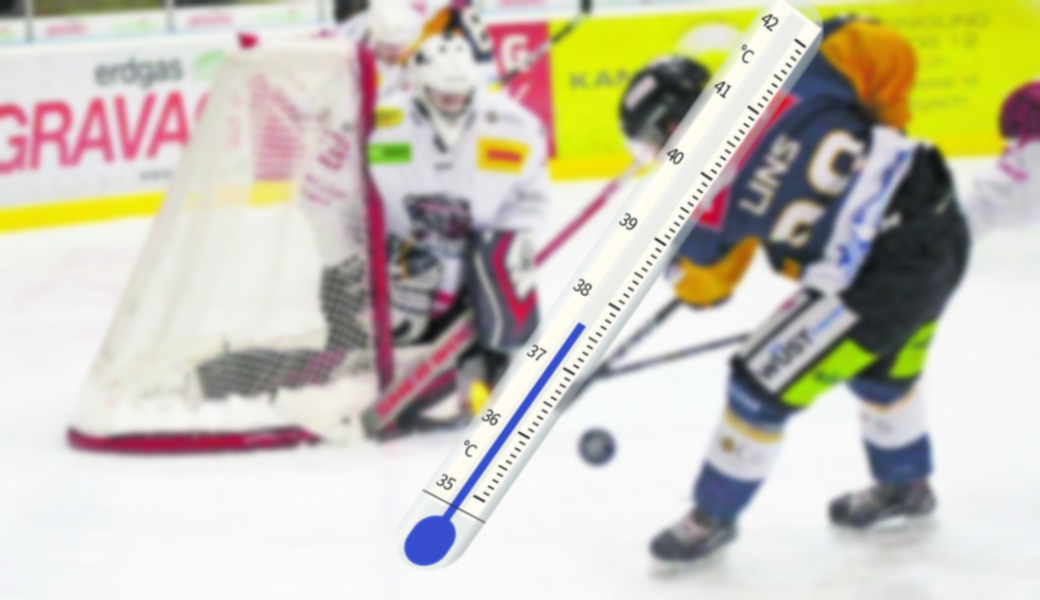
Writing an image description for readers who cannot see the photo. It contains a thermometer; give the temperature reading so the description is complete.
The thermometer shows 37.6 °C
